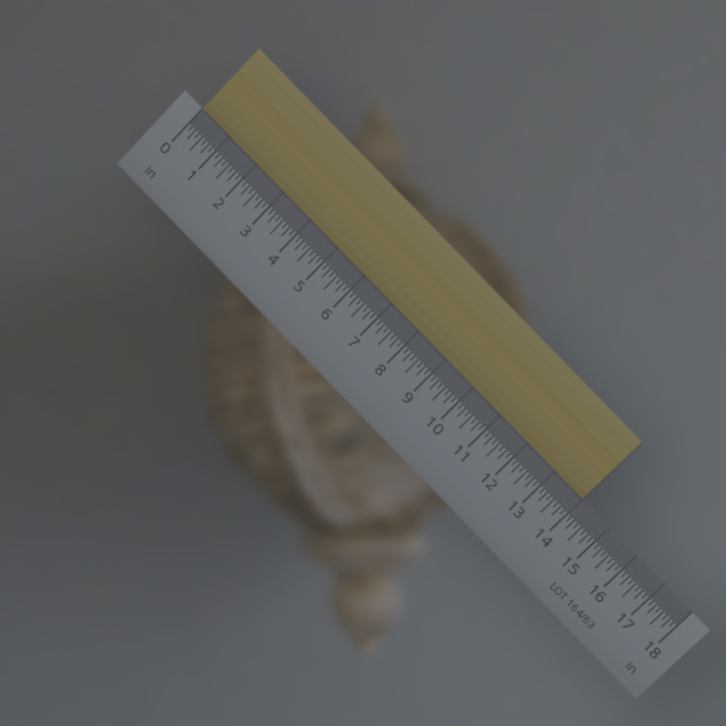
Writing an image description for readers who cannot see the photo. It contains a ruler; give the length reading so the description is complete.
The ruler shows 14 in
